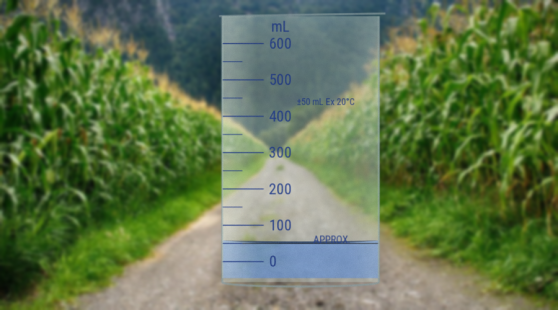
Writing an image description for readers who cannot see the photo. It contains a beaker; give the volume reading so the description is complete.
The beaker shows 50 mL
